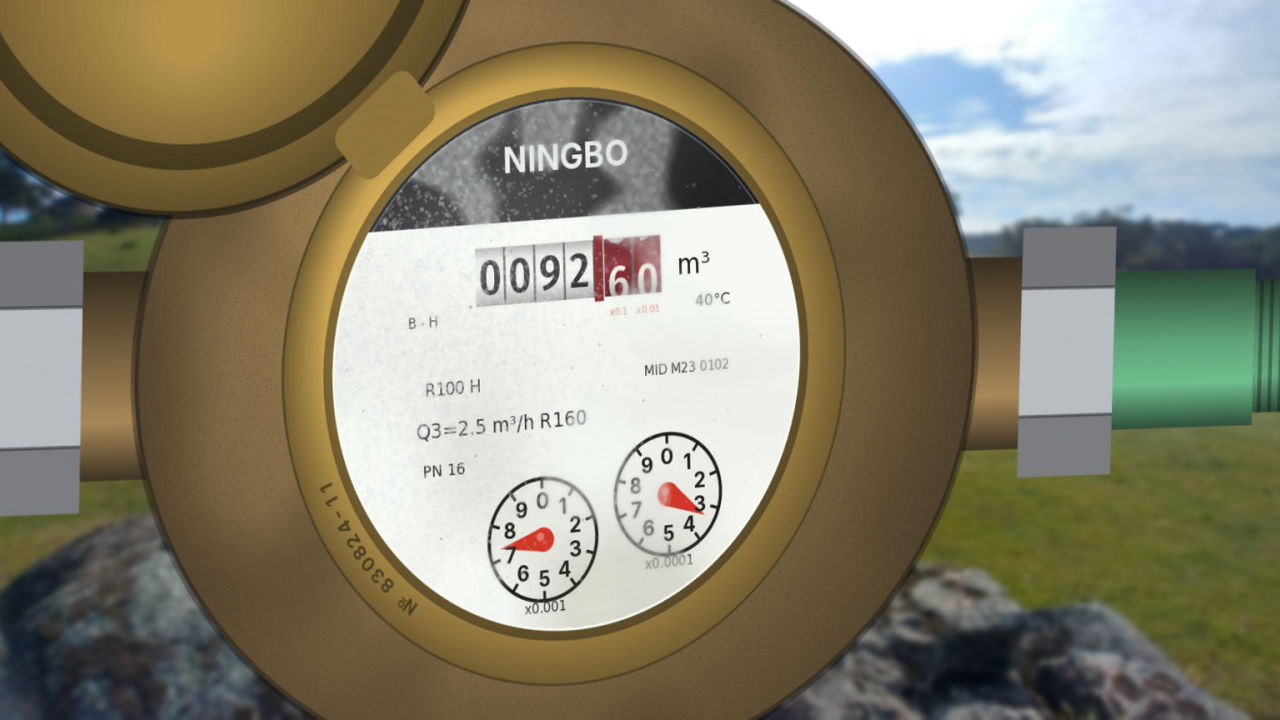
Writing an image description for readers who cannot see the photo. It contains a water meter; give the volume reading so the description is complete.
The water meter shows 92.5973 m³
